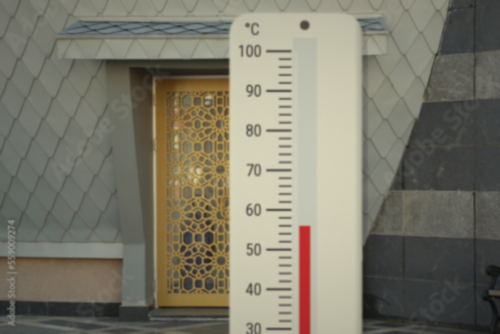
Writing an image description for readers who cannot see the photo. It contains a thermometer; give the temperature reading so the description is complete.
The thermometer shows 56 °C
